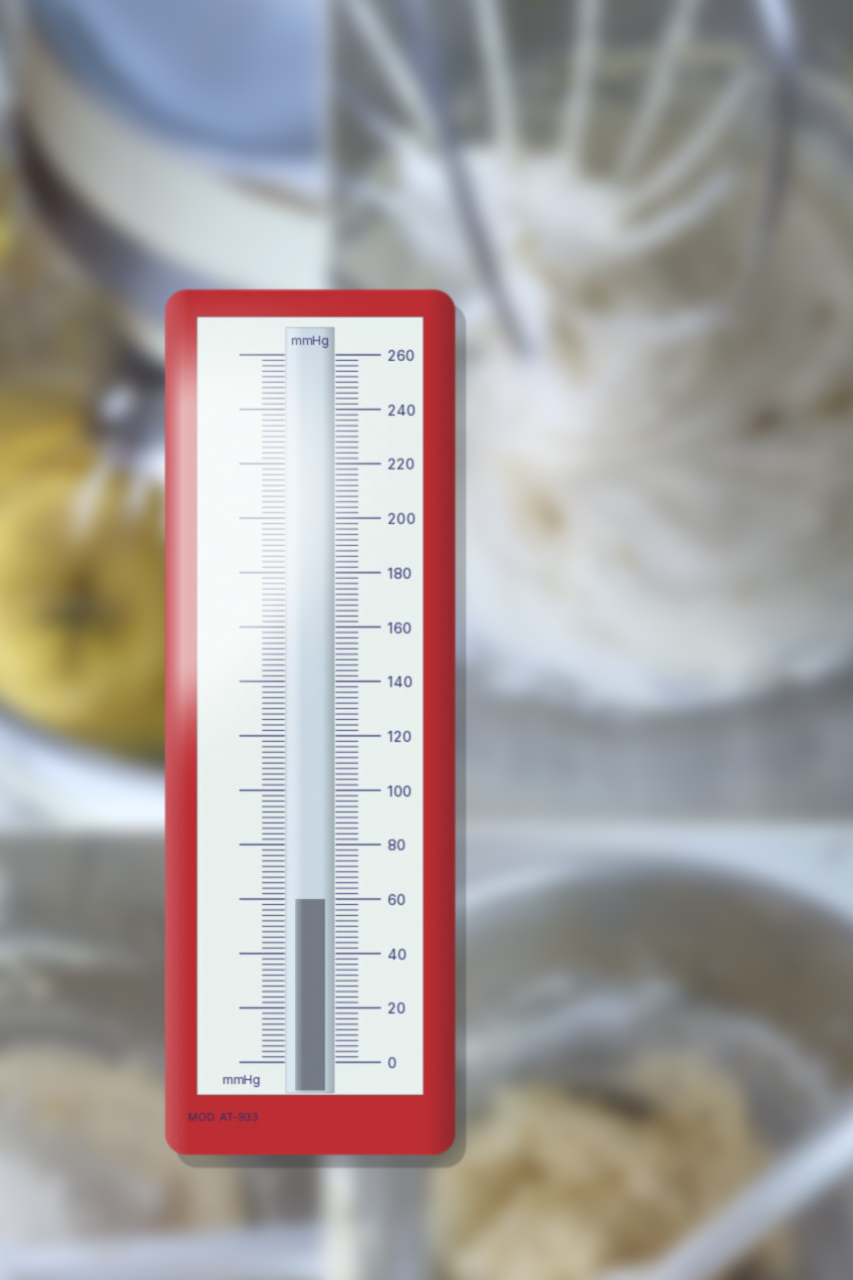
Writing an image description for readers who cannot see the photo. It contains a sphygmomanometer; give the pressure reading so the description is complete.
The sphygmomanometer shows 60 mmHg
